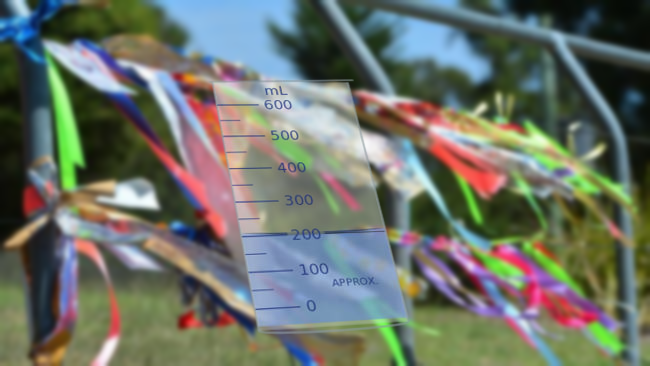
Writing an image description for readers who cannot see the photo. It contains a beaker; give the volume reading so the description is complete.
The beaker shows 200 mL
